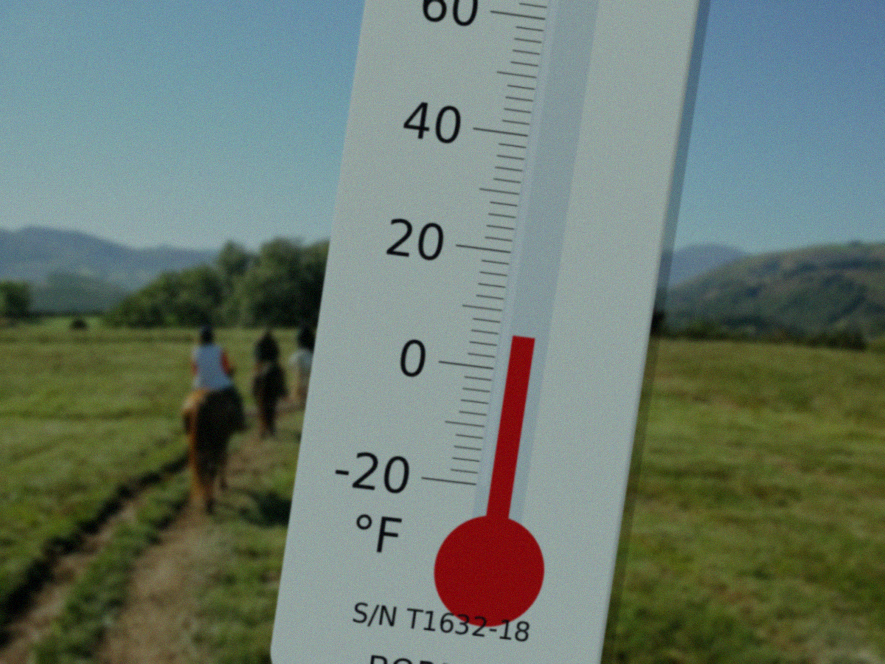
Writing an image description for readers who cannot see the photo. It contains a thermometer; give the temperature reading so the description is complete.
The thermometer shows 6 °F
